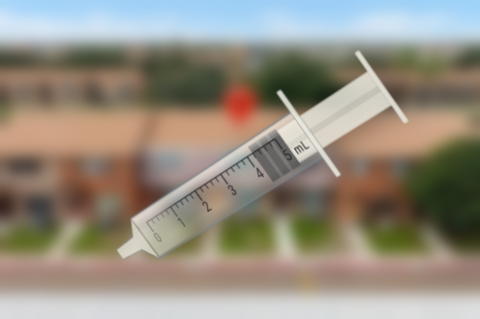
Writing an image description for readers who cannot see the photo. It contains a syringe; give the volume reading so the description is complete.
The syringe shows 4.2 mL
